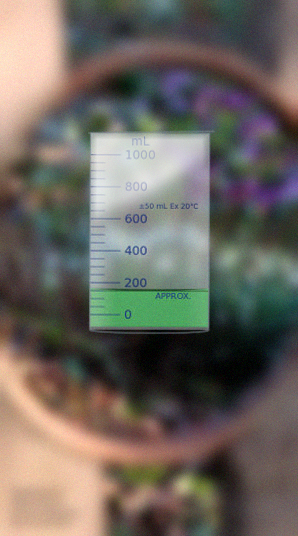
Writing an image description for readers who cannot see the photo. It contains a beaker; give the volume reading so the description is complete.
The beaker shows 150 mL
